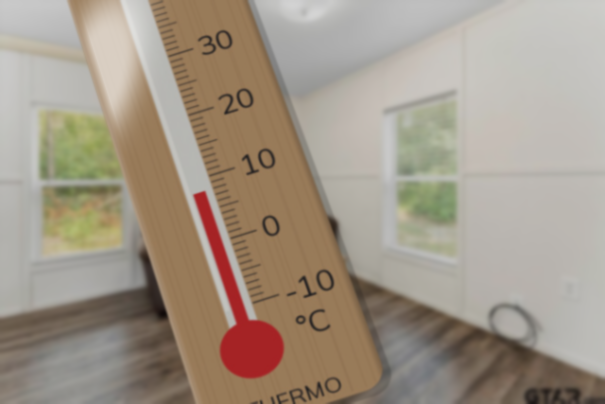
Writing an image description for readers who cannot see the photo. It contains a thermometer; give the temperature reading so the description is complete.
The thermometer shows 8 °C
